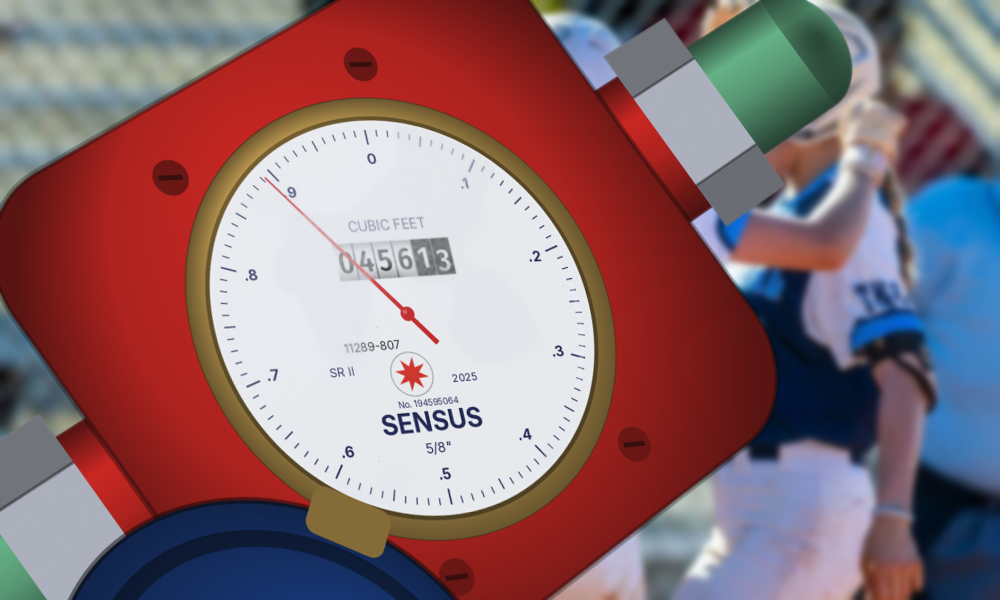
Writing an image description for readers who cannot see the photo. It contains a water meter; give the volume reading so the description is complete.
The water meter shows 45612.89 ft³
